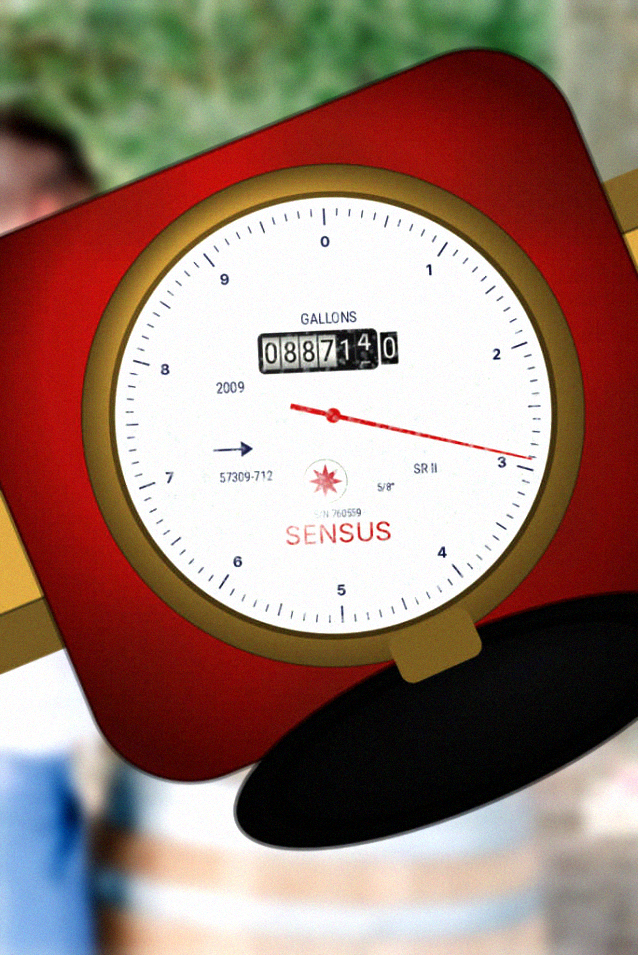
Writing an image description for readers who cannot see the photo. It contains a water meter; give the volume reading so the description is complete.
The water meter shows 887142.9 gal
